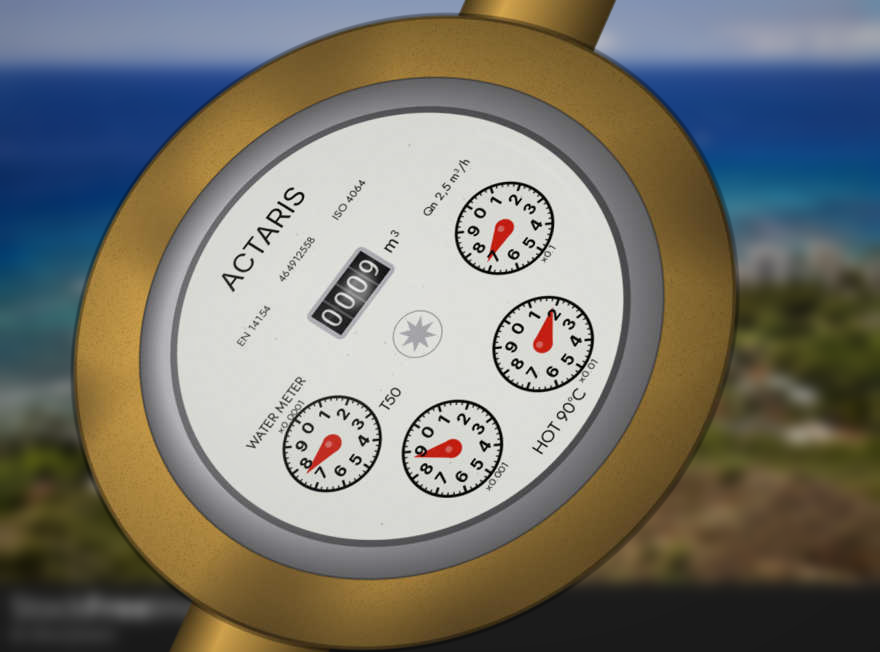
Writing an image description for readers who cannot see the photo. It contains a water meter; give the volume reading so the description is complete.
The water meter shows 9.7187 m³
